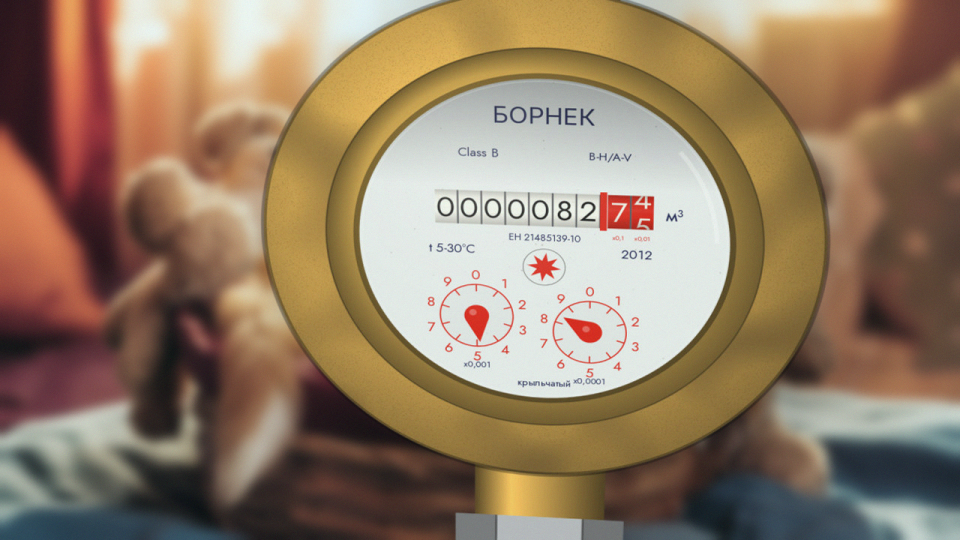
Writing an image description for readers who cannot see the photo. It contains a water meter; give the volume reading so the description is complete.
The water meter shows 82.7448 m³
